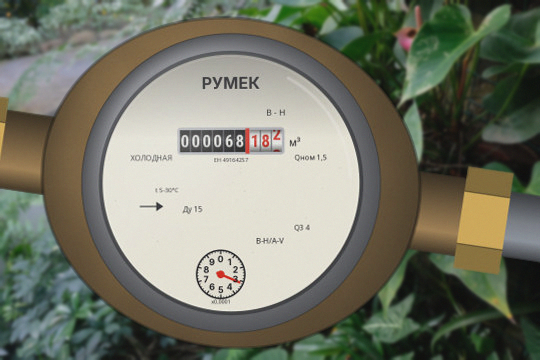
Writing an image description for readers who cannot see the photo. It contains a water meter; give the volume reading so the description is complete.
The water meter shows 68.1823 m³
